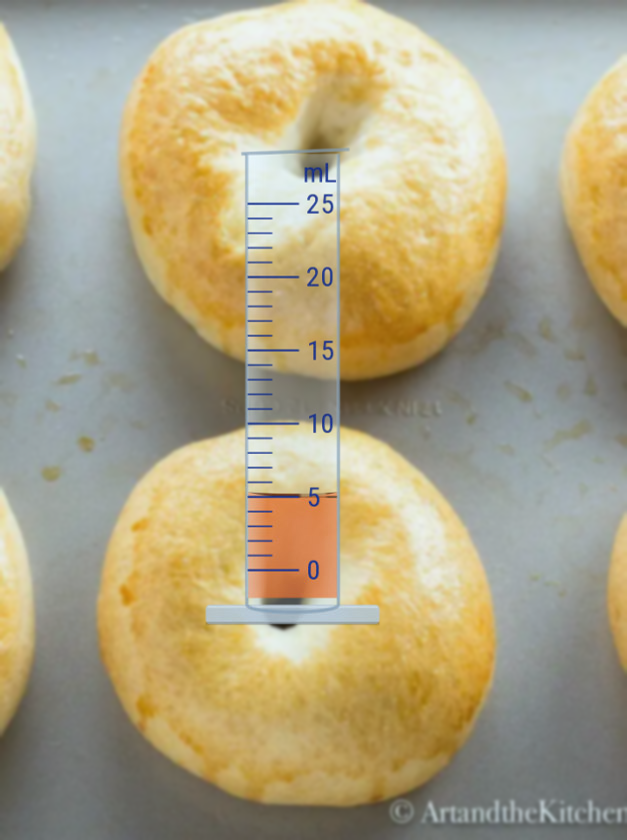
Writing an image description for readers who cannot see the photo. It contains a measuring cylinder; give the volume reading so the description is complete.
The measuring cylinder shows 5 mL
